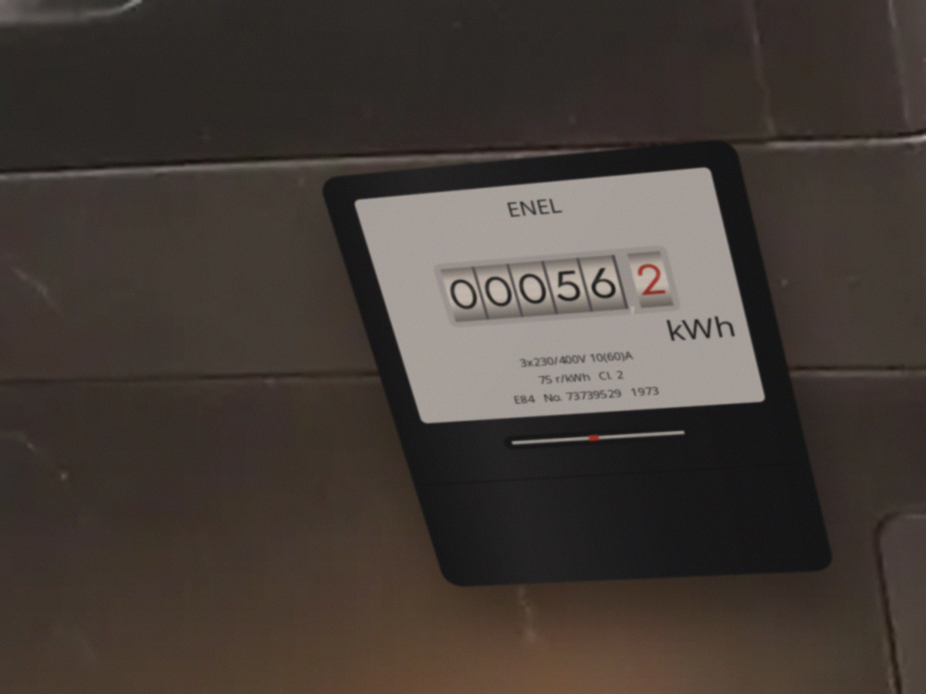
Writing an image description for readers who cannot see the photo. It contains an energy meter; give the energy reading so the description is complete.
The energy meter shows 56.2 kWh
